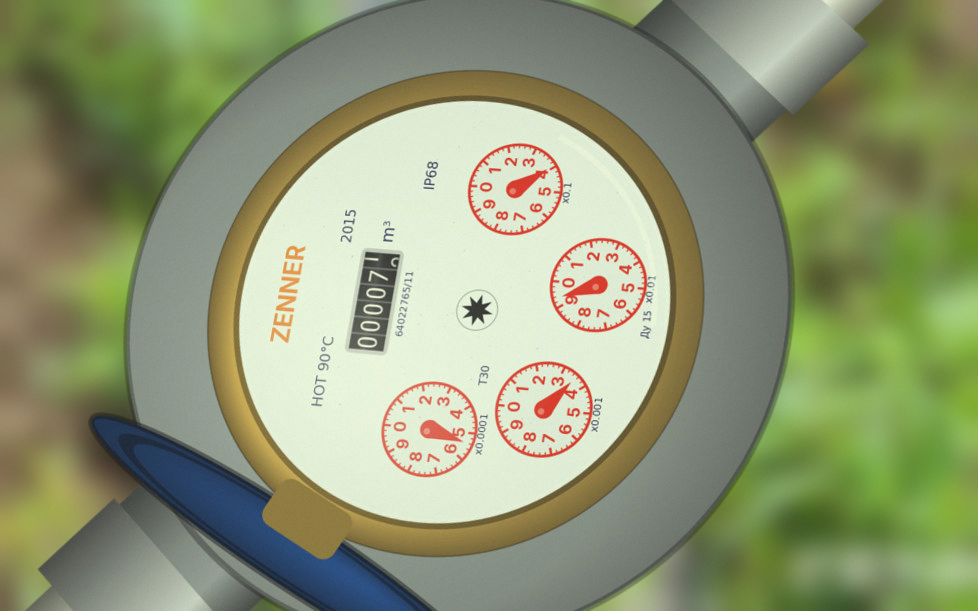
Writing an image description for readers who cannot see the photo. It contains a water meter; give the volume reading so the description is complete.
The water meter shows 71.3935 m³
